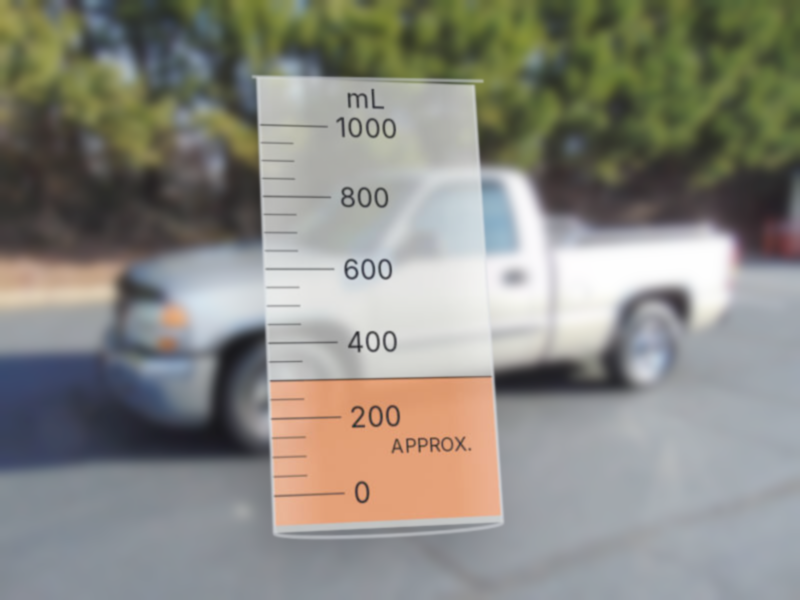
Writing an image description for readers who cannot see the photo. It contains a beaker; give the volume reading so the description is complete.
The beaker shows 300 mL
